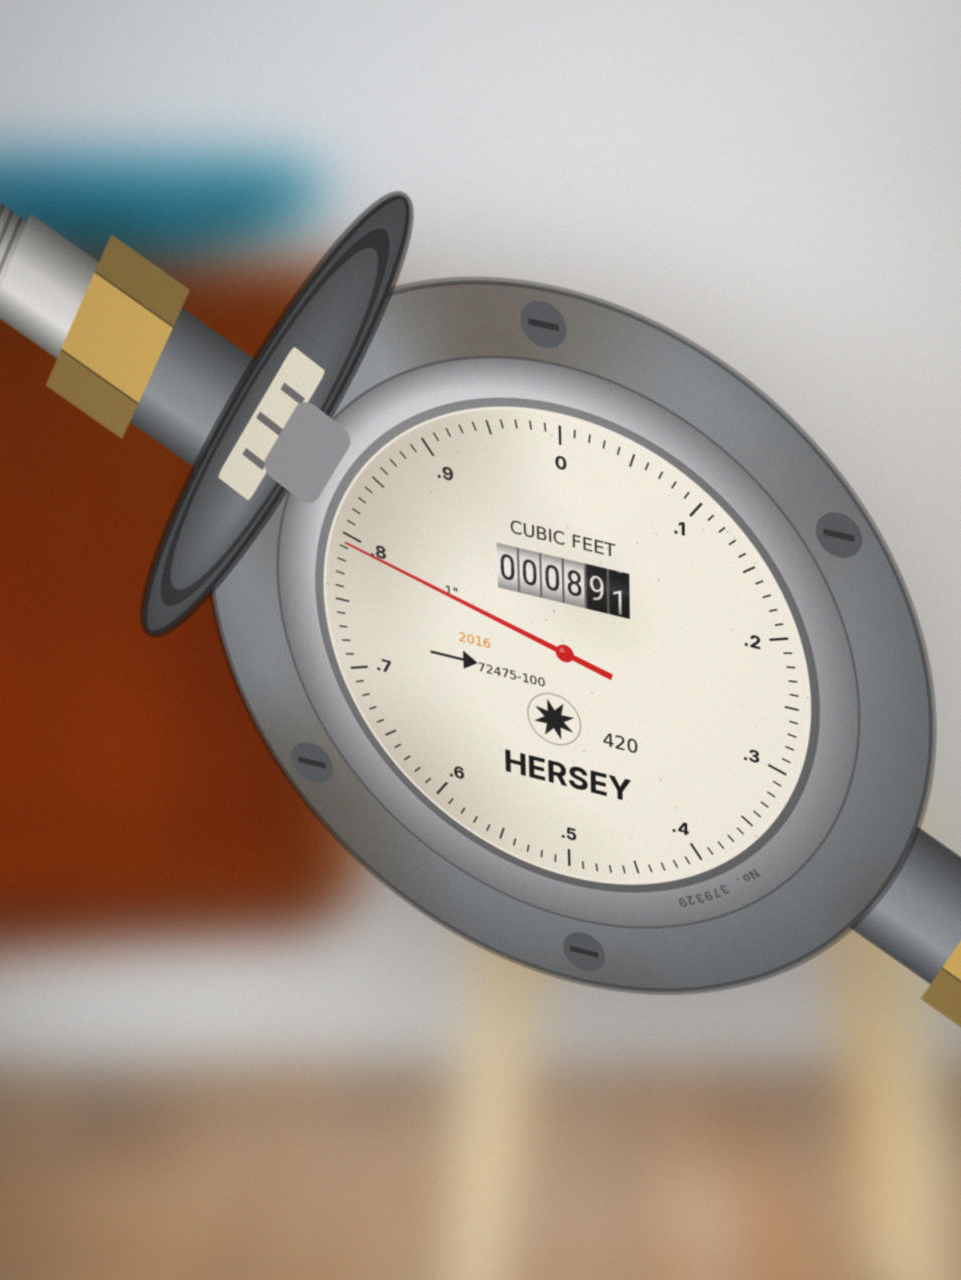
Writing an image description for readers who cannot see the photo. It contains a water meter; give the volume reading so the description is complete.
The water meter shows 890.79 ft³
